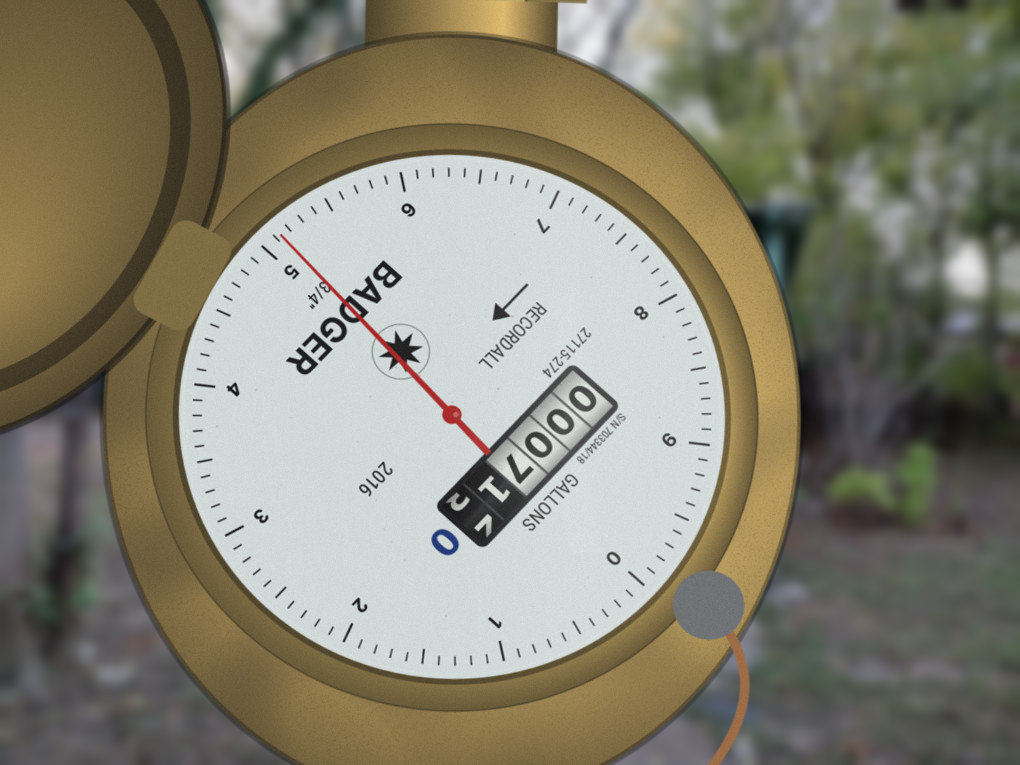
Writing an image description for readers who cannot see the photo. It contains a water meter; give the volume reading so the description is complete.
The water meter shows 7125.1 gal
